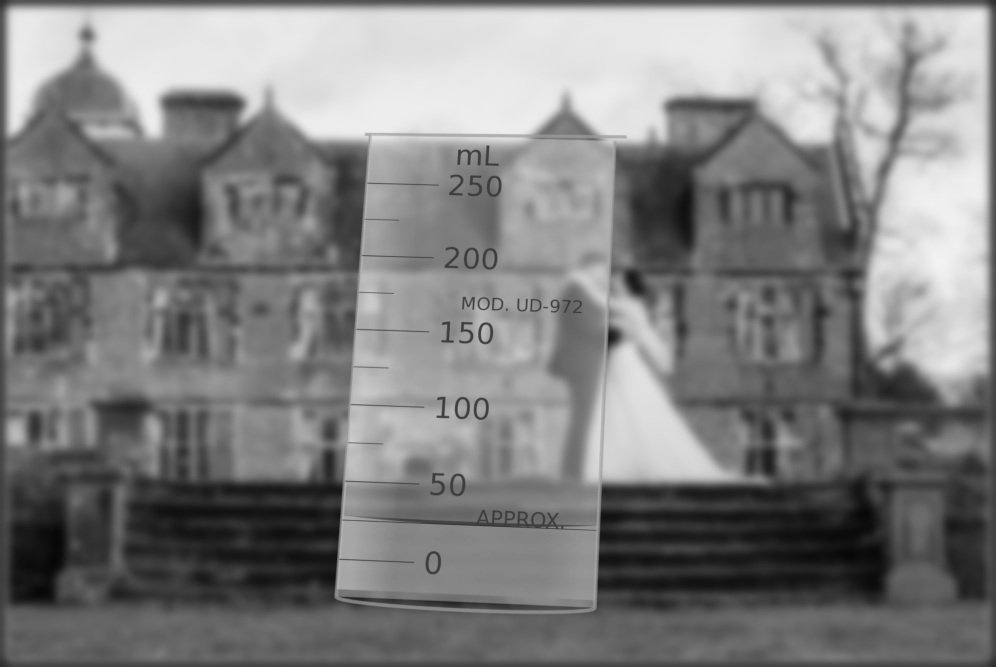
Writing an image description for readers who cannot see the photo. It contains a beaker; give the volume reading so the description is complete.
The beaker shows 25 mL
